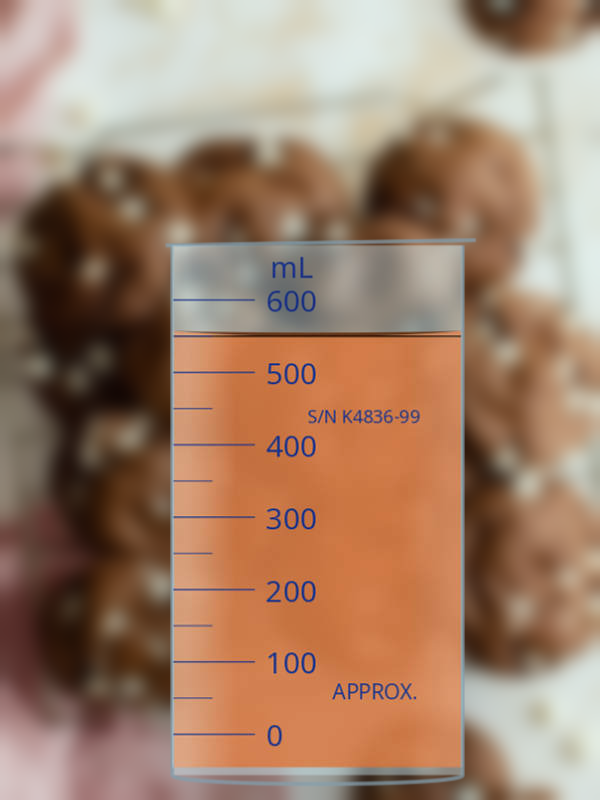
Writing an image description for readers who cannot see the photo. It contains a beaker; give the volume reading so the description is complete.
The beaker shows 550 mL
